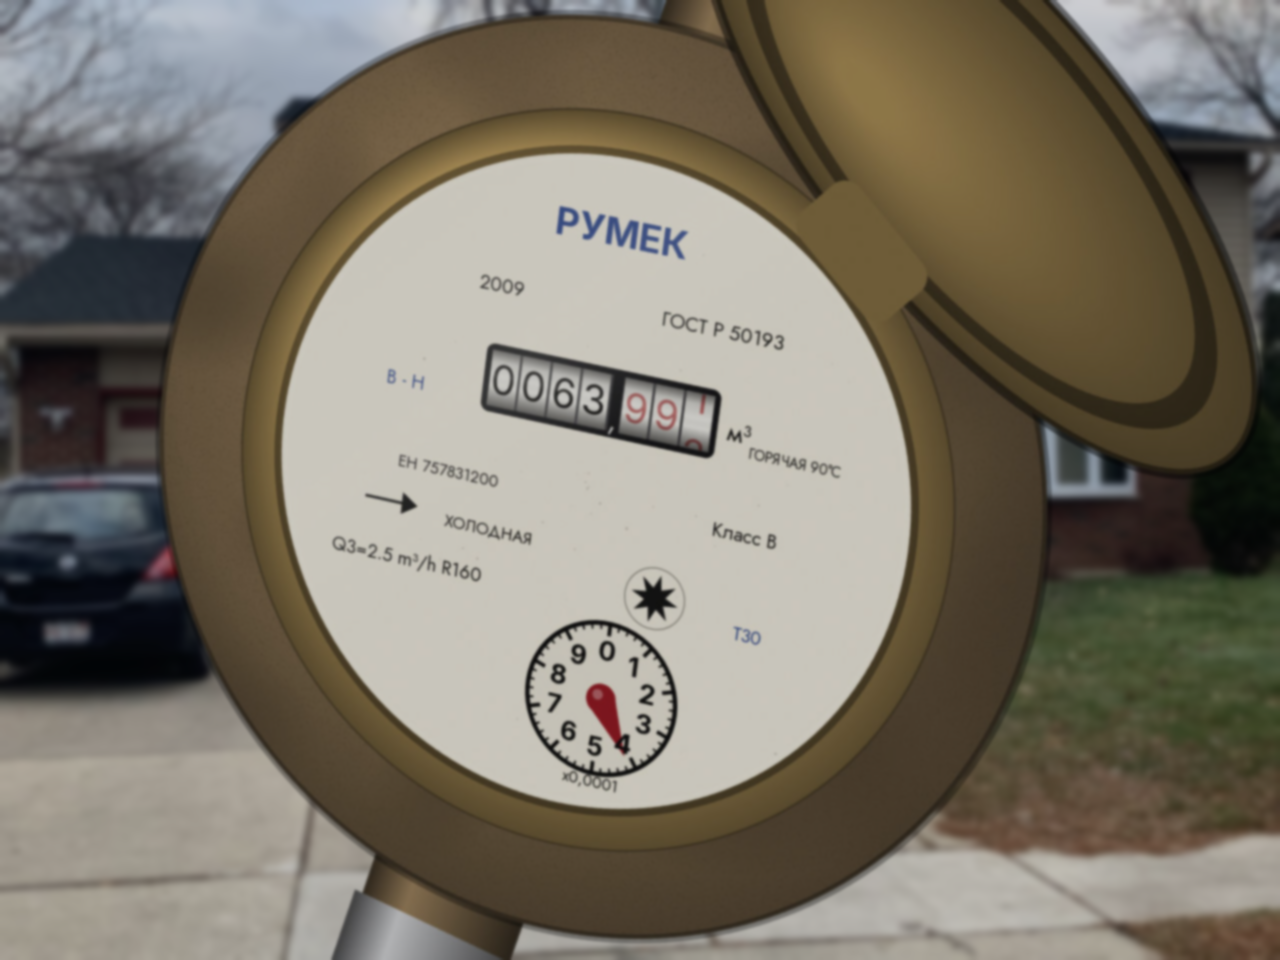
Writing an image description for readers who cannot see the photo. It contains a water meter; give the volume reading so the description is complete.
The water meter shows 63.9914 m³
